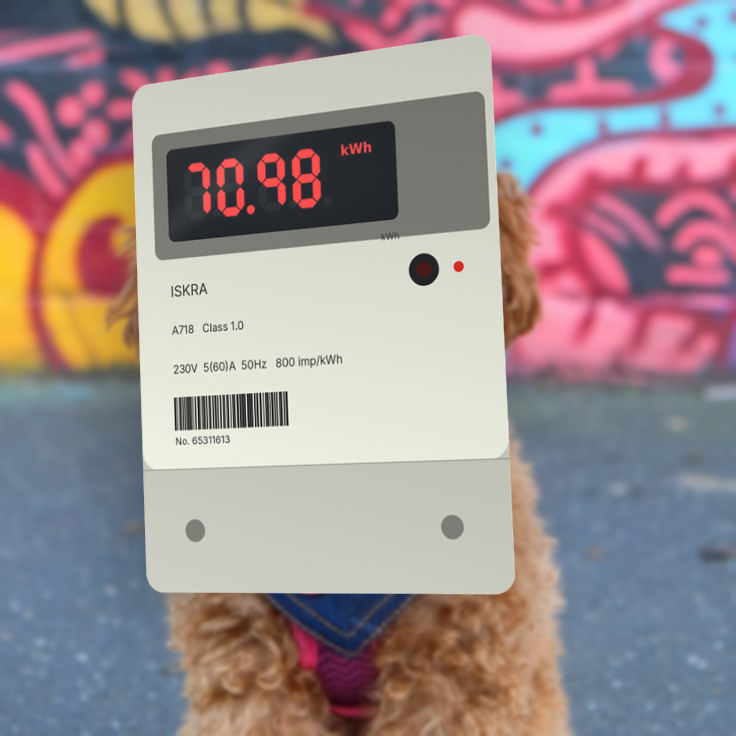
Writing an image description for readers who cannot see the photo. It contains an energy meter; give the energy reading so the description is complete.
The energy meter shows 70.98 kWh
